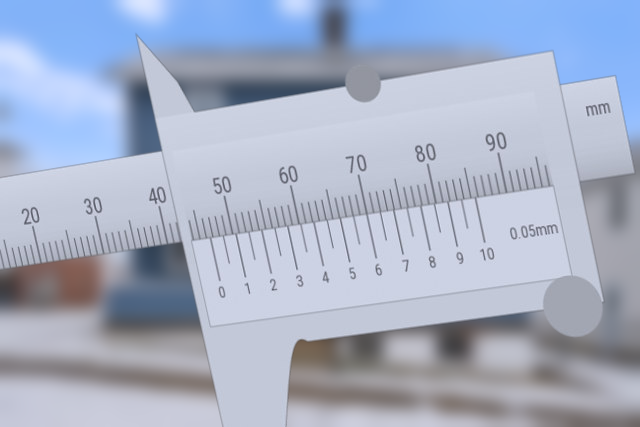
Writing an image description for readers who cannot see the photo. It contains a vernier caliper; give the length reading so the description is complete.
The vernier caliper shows 46.6 mm
